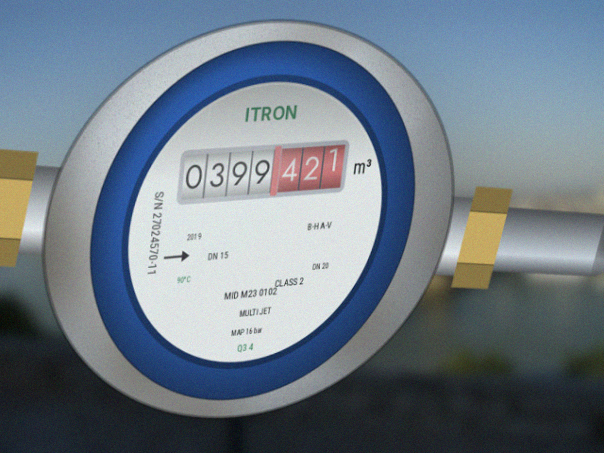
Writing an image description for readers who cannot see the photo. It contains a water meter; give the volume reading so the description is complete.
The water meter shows 399.421 m³
